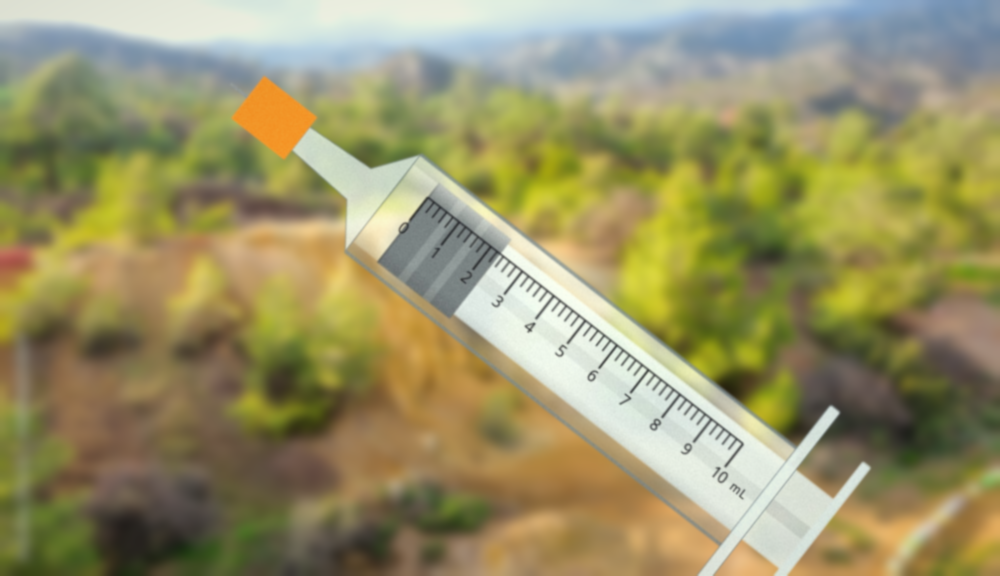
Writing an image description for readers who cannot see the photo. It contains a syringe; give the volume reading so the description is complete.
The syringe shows 0 mL
